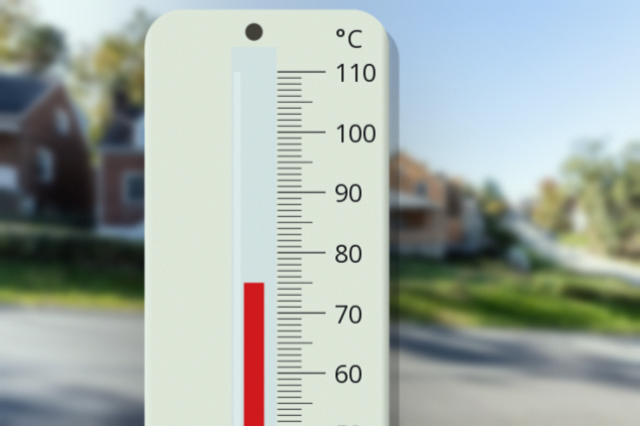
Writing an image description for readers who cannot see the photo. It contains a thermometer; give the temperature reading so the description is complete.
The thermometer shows 75 °C
